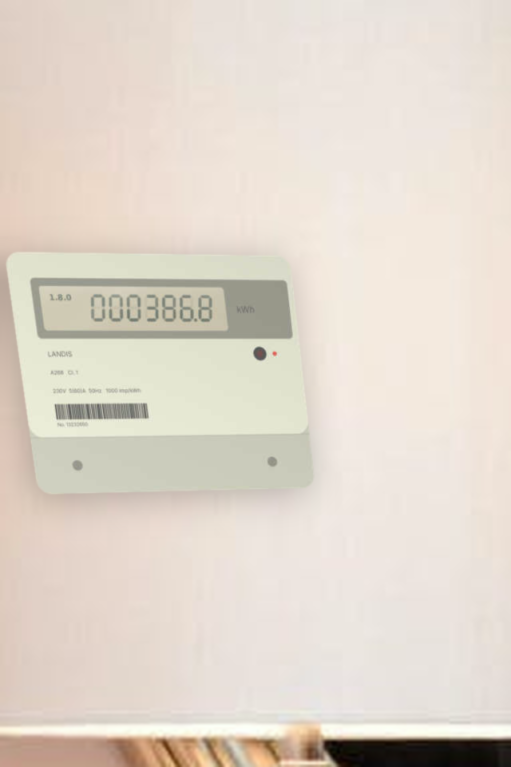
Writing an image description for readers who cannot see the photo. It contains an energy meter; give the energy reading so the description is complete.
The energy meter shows 386.8 kWh
